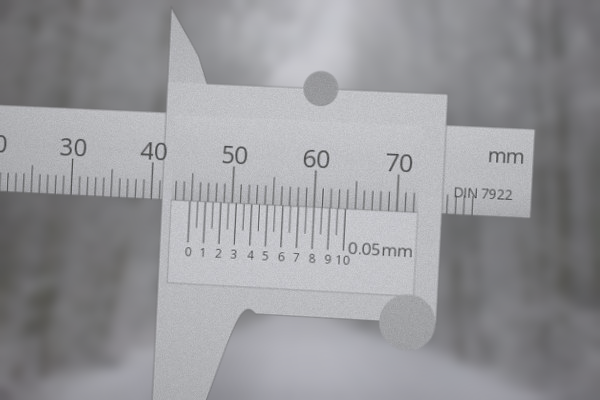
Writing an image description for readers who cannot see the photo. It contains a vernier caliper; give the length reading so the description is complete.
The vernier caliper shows 44.8 mm
